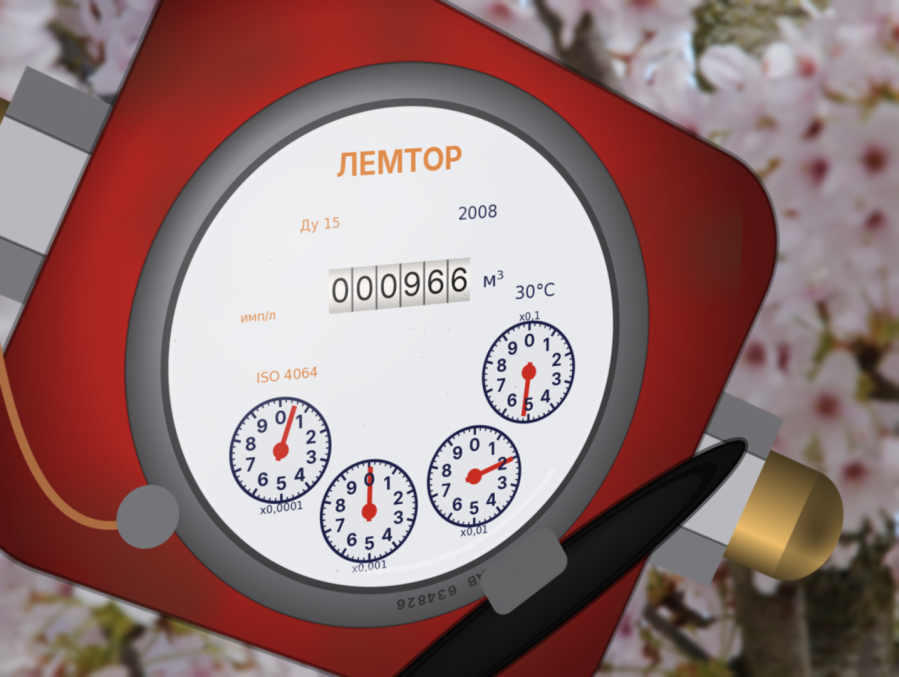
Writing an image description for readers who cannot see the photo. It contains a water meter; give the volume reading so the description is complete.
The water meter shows 966.5200 m³
